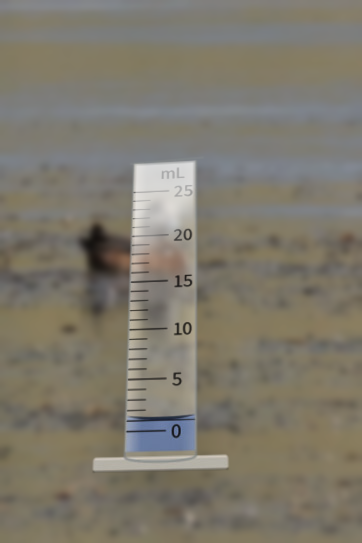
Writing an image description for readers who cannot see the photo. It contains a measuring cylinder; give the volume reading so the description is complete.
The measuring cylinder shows 1 mL
